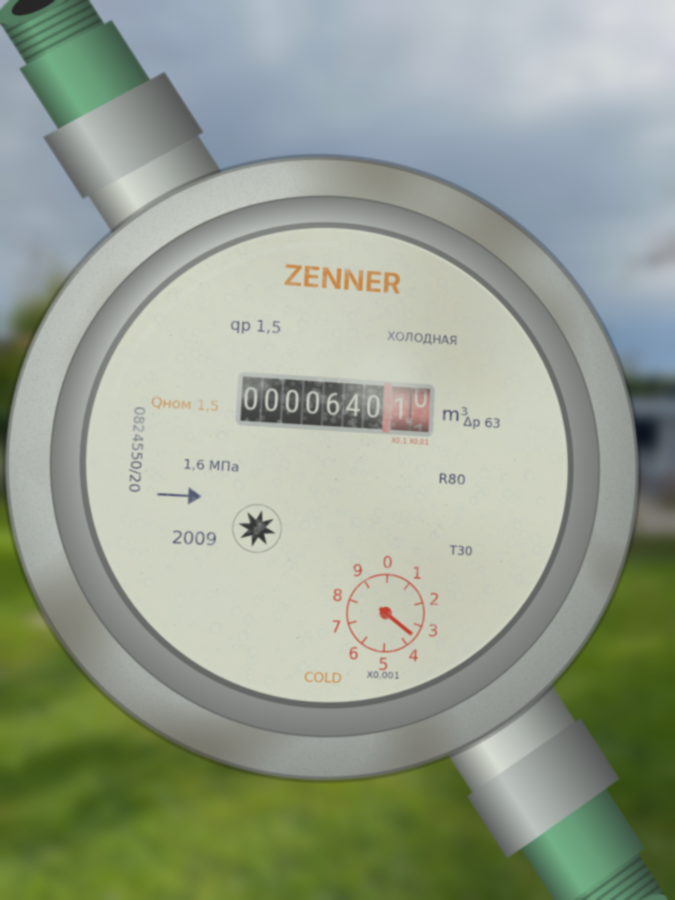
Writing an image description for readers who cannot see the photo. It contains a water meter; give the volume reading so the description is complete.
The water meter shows 640.103 m³
